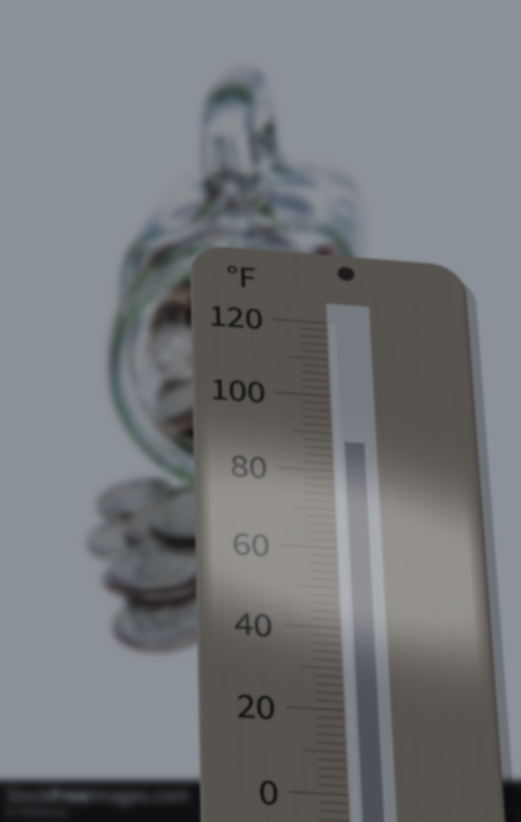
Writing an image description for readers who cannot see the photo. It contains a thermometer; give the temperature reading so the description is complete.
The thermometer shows 88 °F
